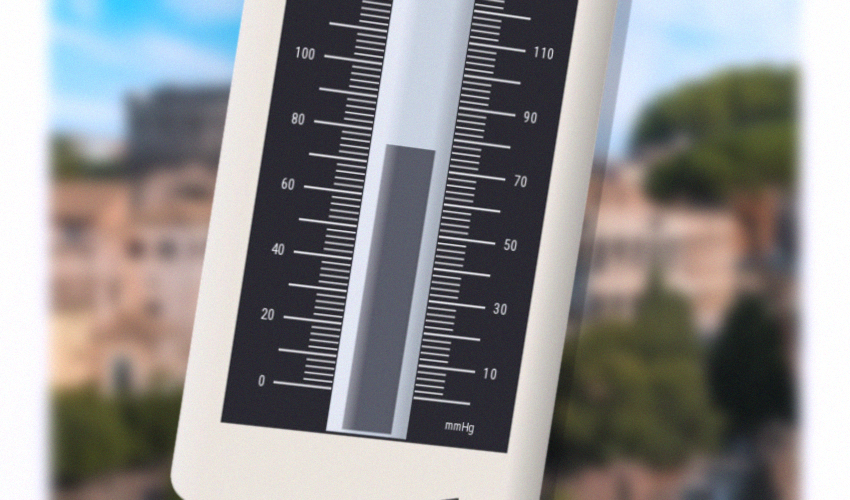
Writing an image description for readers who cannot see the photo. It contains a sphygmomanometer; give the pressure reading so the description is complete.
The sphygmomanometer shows 76 mmHg
